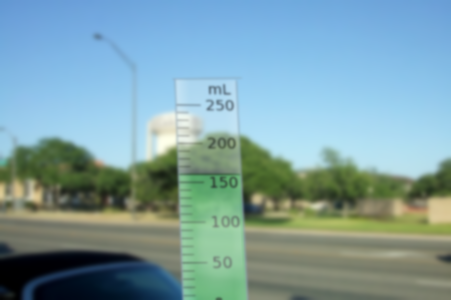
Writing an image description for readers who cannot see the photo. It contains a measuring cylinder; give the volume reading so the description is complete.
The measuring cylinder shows 160 mL
